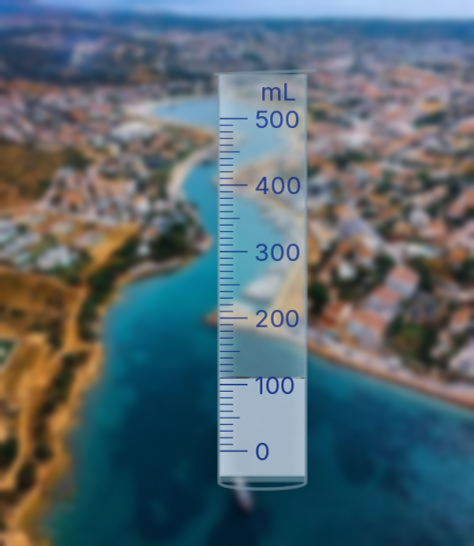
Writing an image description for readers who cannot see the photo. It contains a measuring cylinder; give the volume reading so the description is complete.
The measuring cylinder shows 110 mL
